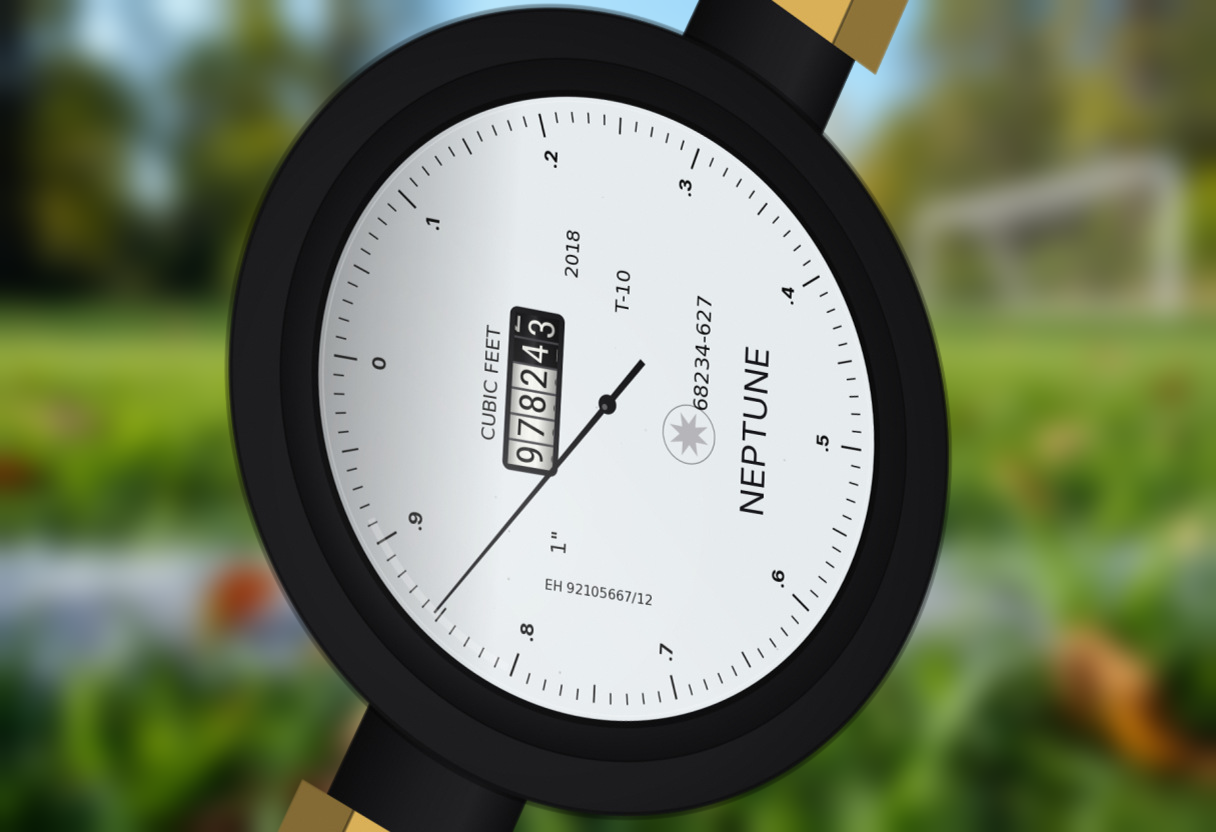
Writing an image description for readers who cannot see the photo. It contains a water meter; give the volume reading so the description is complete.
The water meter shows 978242.85 ft³
